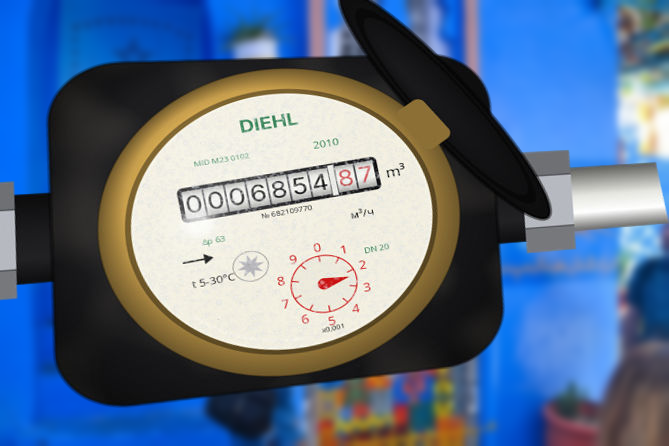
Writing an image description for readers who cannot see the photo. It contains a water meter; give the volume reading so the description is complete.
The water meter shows 6854.872 m³
